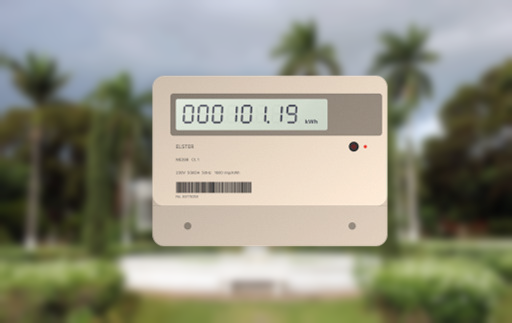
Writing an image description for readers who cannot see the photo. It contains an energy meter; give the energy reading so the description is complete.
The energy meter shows 101.19 kWh
